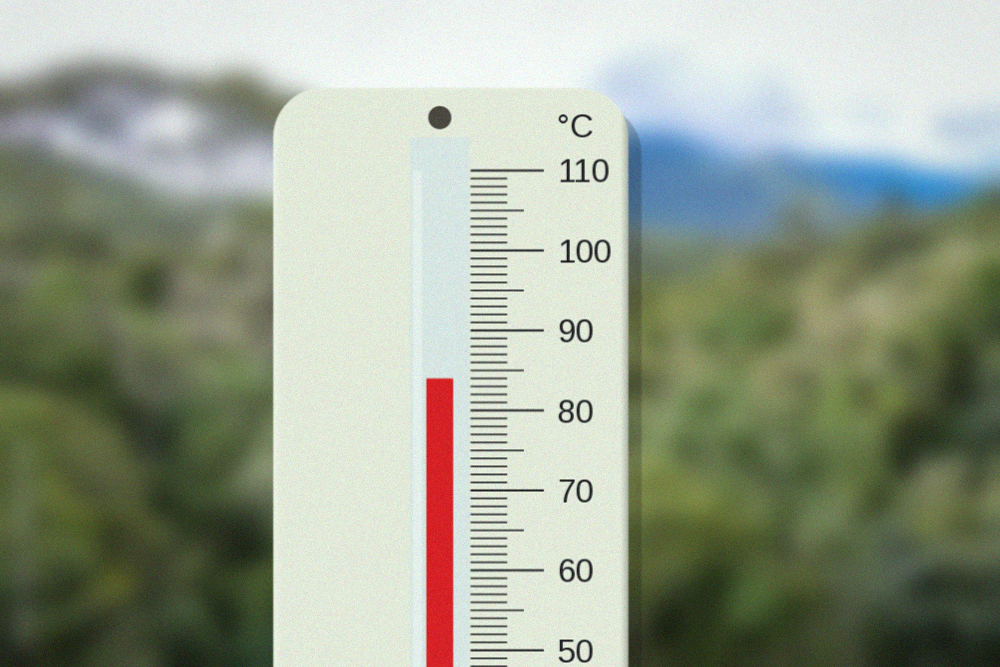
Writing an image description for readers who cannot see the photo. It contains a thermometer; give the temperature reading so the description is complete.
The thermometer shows 84 °C
